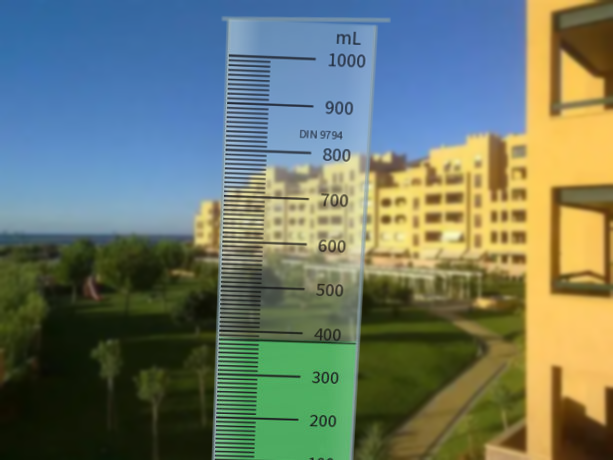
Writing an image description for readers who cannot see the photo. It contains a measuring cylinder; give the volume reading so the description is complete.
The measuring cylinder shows 380 mL
